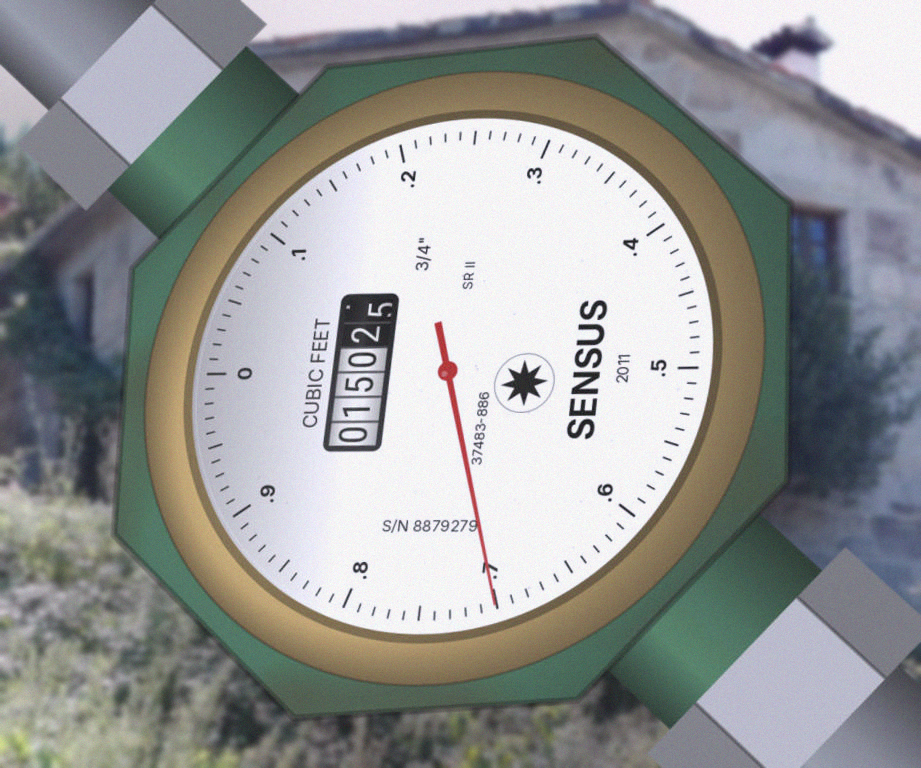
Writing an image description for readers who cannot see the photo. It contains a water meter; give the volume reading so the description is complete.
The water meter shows 15024.70 ft³
